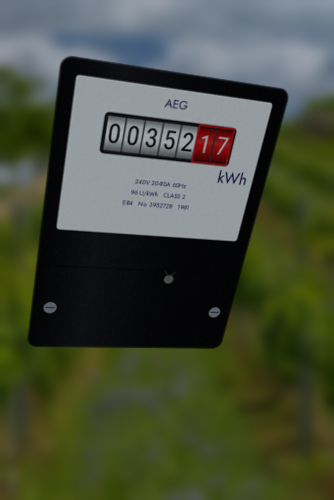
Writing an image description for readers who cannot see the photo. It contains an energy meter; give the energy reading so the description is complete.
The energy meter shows 352.17 kWh
